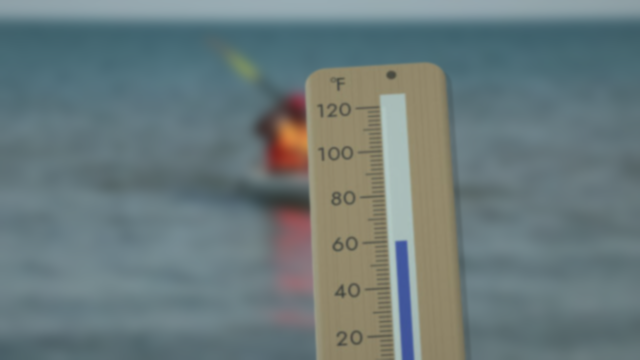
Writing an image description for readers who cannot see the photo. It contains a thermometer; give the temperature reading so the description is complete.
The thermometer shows 60 °F
